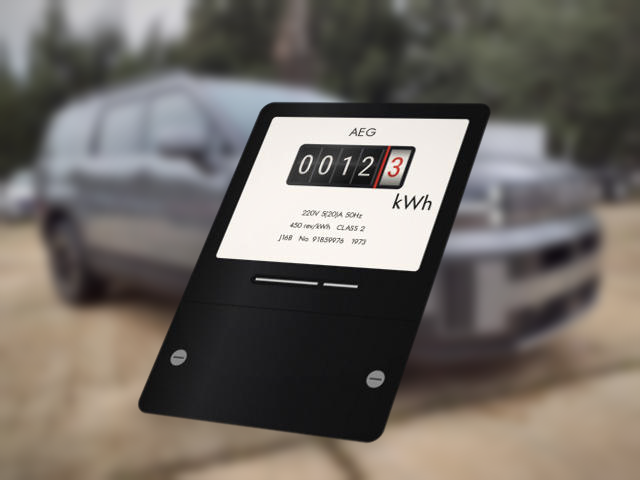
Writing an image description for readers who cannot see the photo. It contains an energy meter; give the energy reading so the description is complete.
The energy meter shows 12.3 kWh
